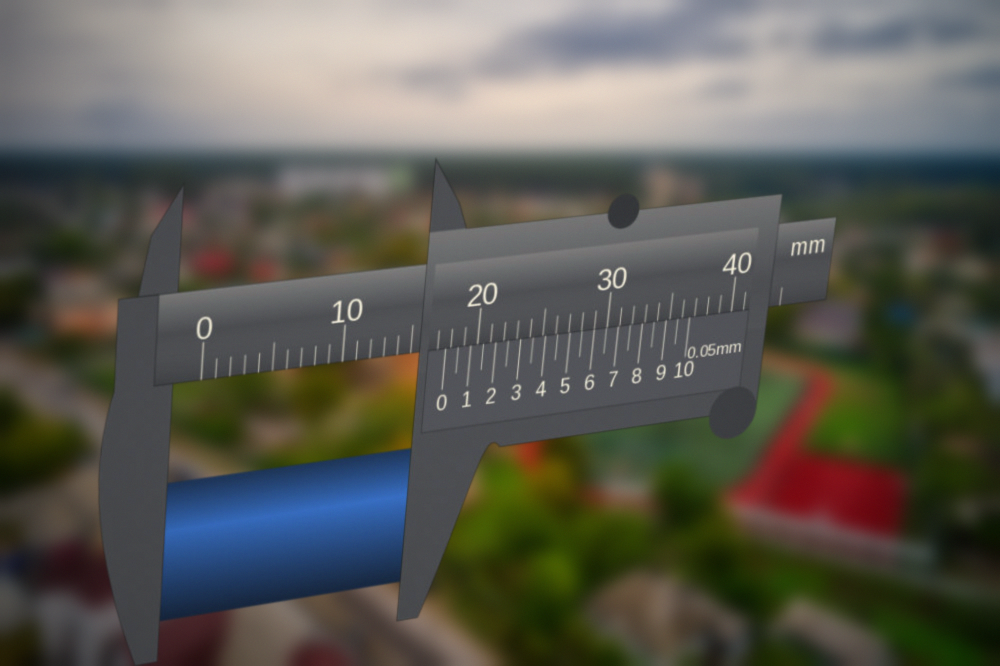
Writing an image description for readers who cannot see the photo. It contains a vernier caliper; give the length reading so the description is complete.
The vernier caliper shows 17.6 mm
